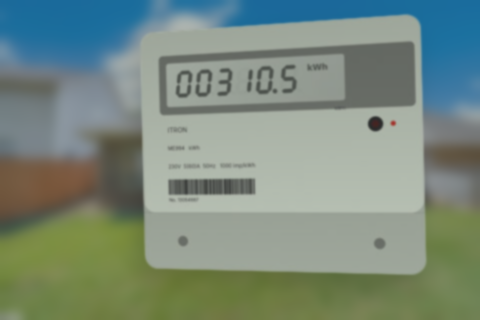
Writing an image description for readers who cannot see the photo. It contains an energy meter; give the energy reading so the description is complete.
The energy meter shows 310.5 kWh
